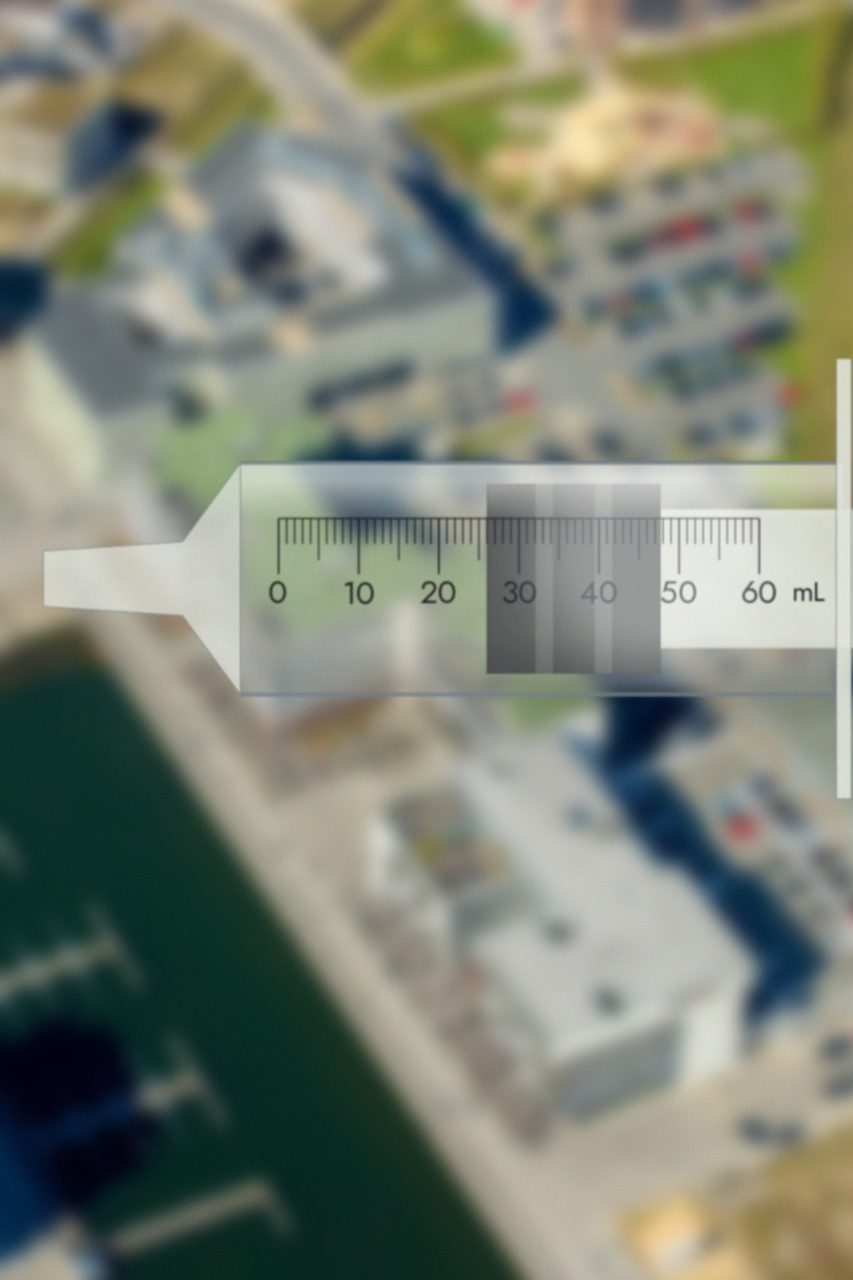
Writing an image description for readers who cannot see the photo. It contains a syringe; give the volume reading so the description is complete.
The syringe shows 26 mL
